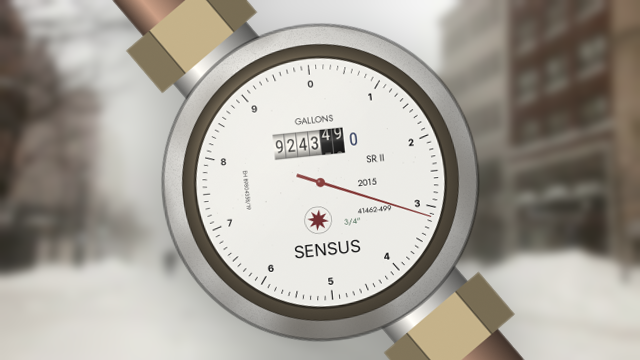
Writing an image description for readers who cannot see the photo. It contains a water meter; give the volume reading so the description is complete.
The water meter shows 9243493.1 gal
